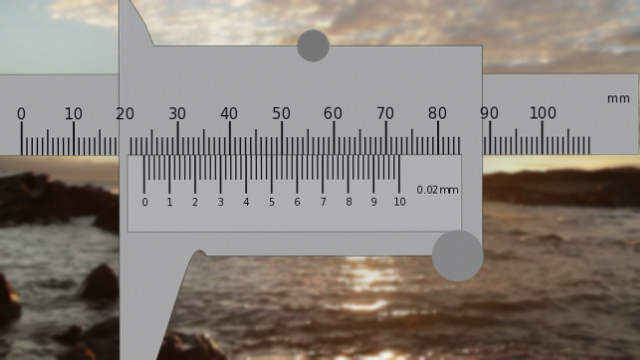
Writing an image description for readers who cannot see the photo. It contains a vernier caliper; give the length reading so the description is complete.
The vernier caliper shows 23.5 mm
